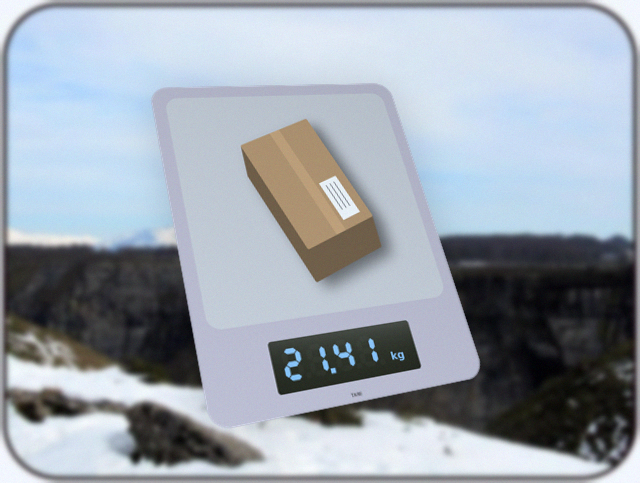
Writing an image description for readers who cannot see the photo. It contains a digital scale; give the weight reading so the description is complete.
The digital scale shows 21.41 kg
